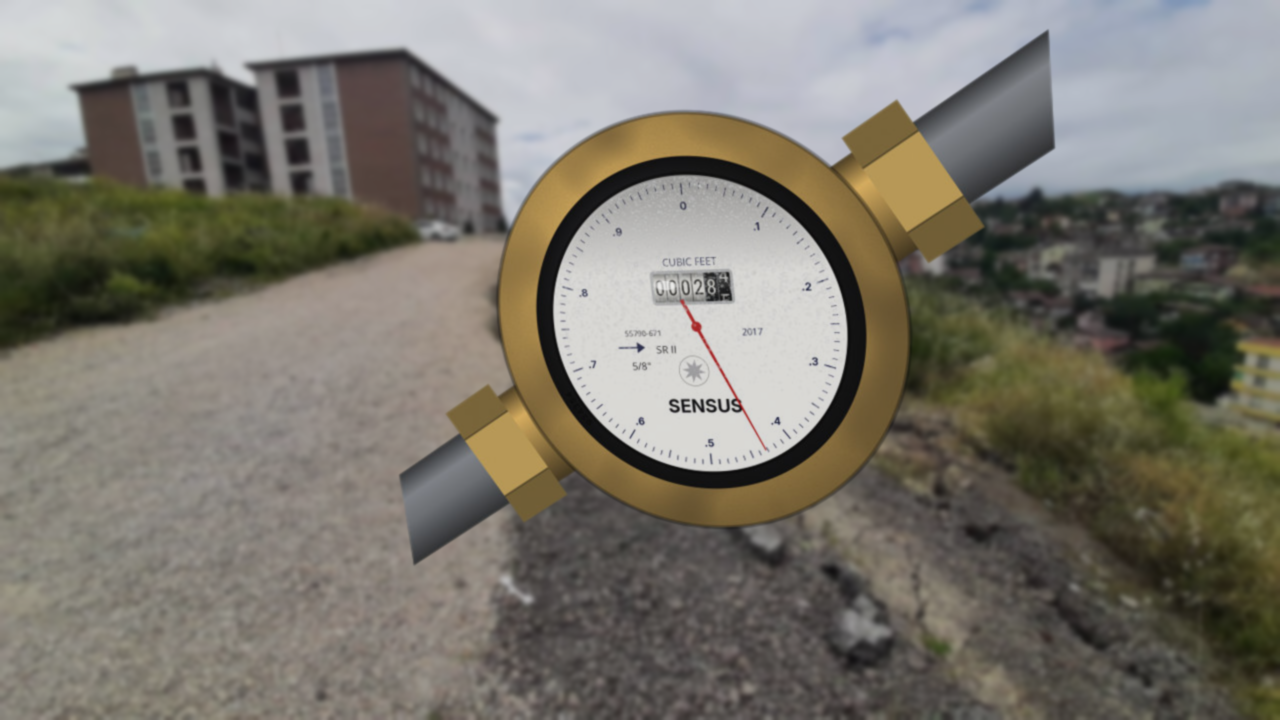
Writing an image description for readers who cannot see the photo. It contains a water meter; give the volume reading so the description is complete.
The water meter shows 284.43 ft³
